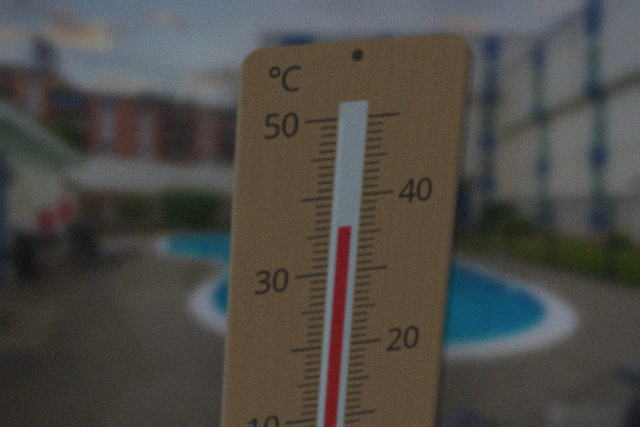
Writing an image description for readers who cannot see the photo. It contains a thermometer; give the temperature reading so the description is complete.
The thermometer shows 36 °C
